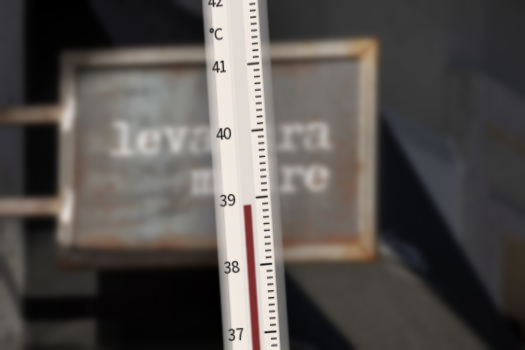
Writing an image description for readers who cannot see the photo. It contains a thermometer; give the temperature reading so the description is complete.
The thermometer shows 38.9 °C
